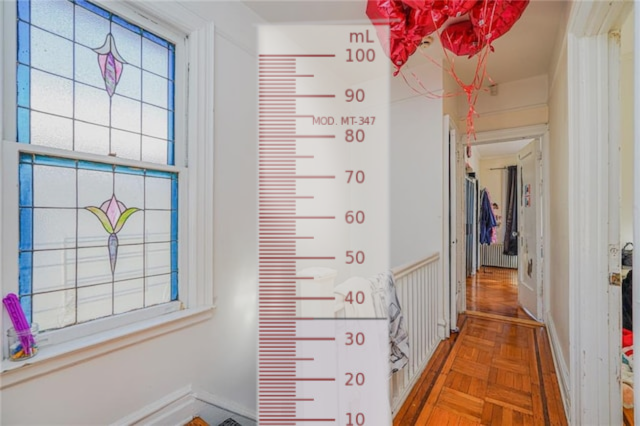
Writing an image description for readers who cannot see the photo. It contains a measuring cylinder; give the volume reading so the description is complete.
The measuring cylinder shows 35 mL
